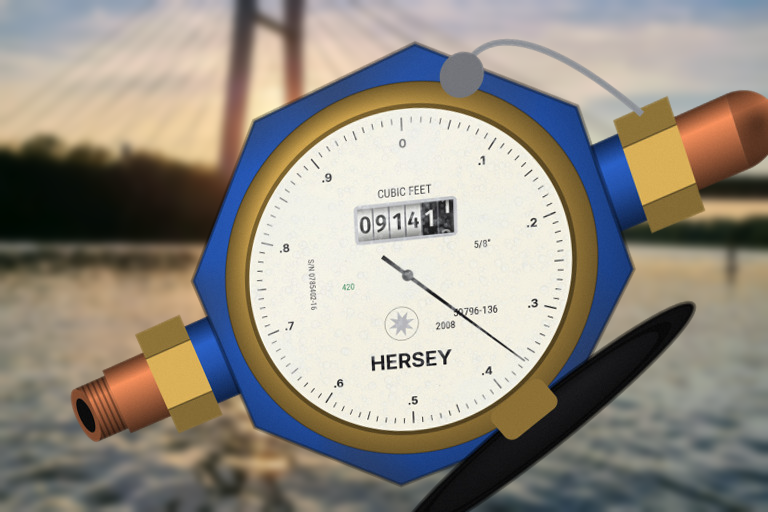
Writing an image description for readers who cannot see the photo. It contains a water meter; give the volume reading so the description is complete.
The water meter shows 91411.36 ft³
